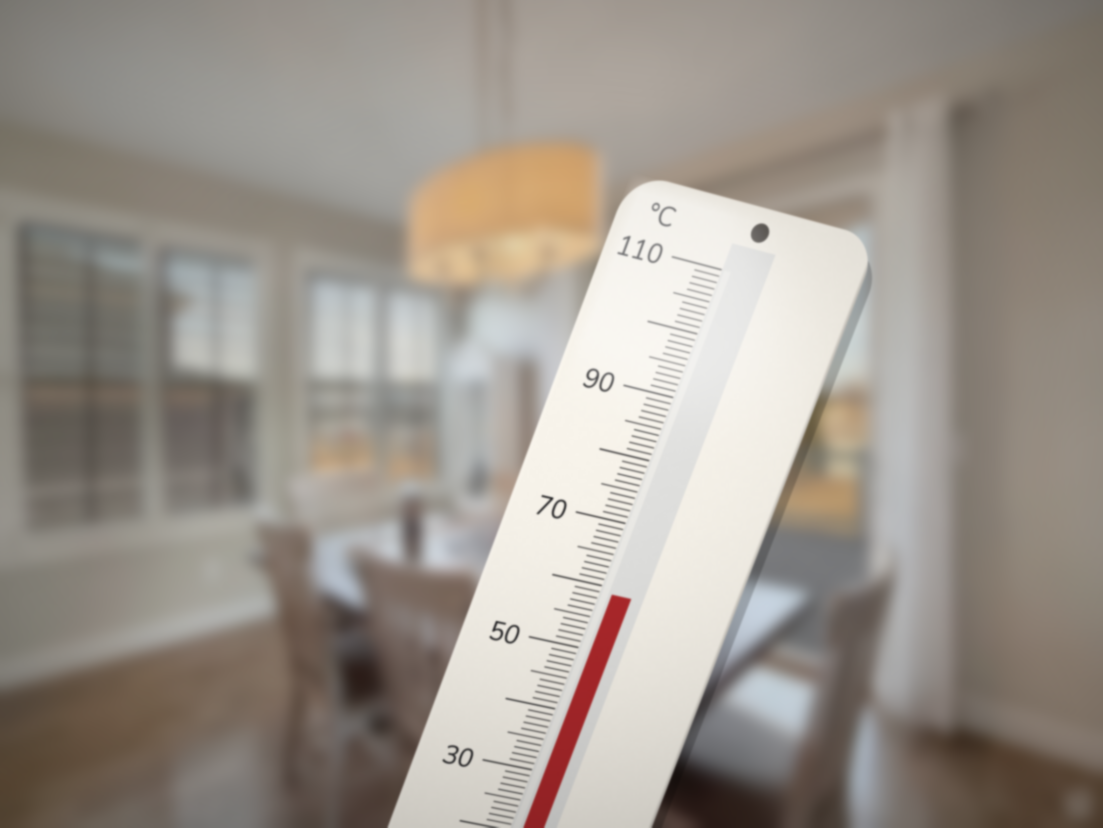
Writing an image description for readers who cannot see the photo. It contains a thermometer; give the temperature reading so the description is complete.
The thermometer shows 59 °C
